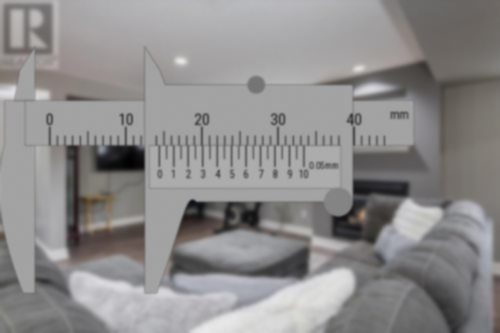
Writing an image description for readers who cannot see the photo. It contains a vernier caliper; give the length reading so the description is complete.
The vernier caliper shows 14.4 mm
